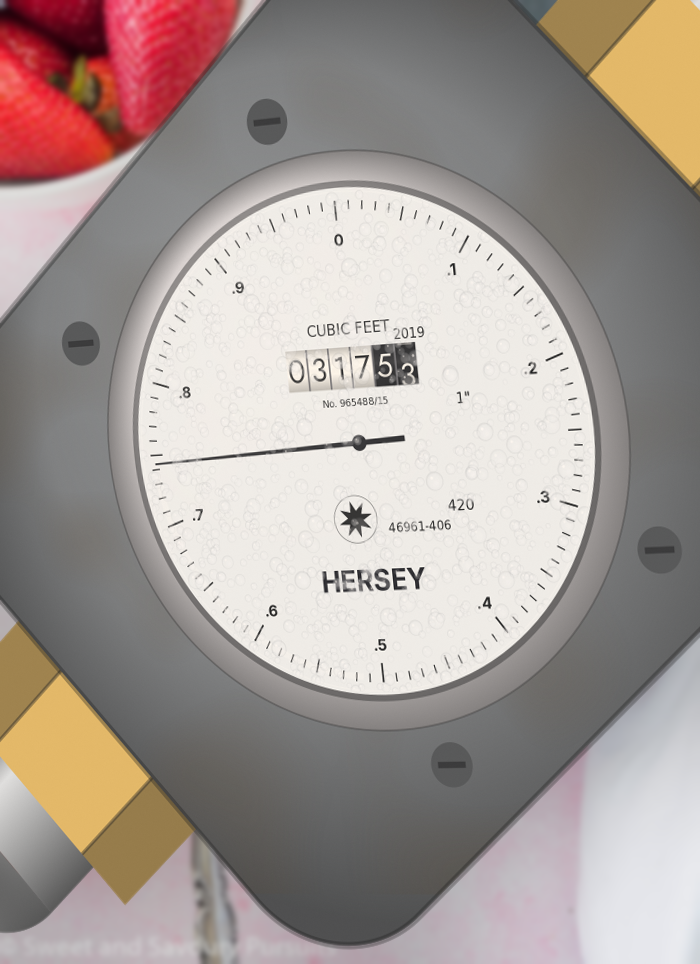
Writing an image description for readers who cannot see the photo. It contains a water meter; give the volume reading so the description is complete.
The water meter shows 31752.74 ft³
